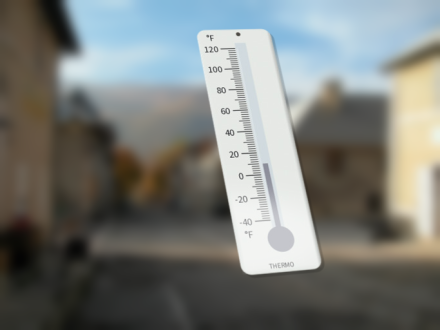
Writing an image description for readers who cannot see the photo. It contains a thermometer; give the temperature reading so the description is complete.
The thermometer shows 10 °F
